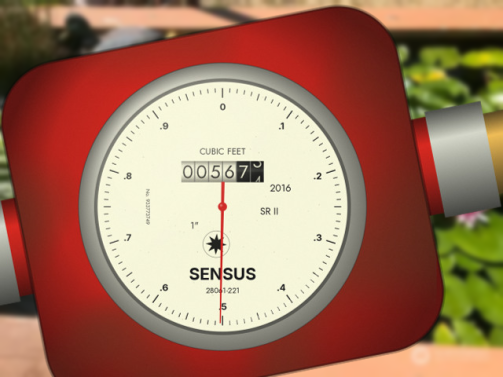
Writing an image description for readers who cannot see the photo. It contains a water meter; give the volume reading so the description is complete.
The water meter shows 5673.50 ft³
